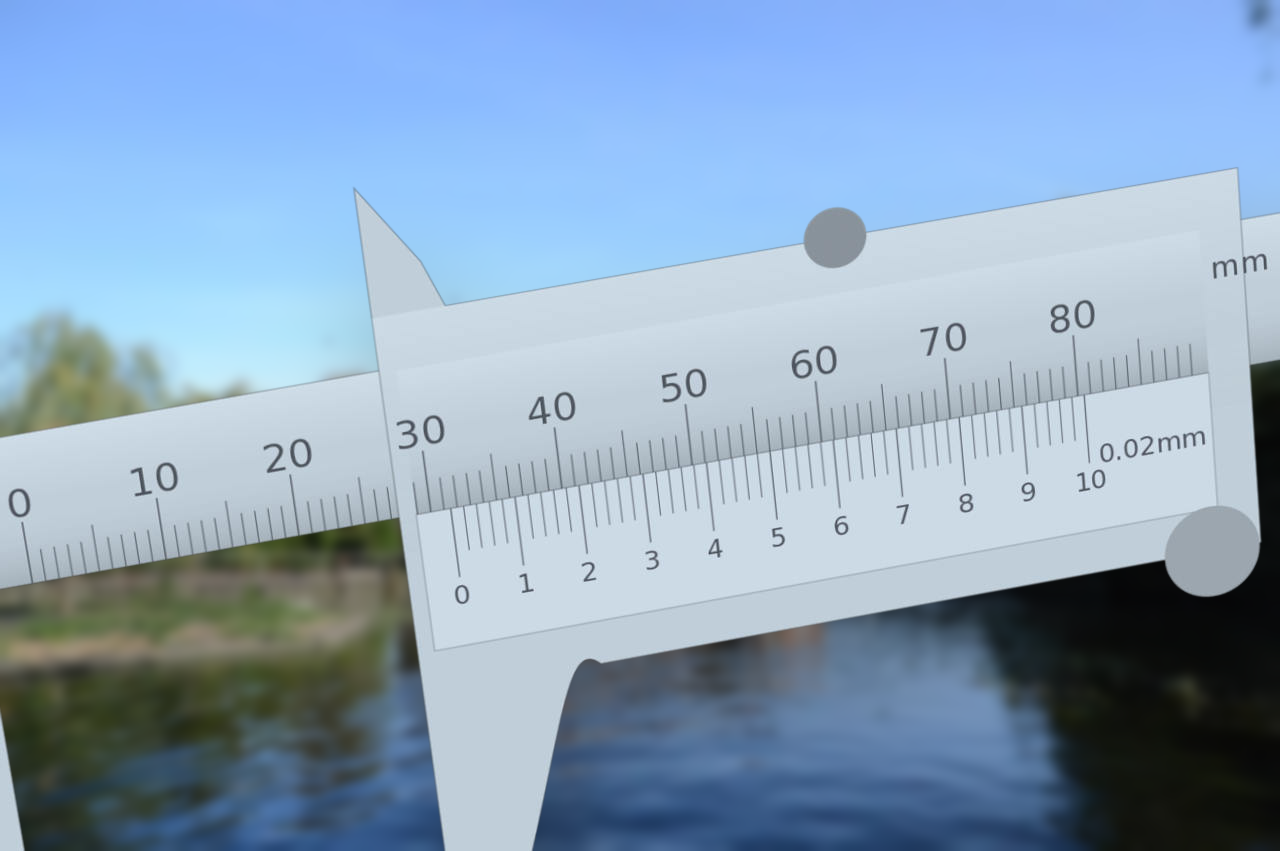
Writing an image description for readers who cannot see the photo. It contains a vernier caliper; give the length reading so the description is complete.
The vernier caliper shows 31.5 mm
